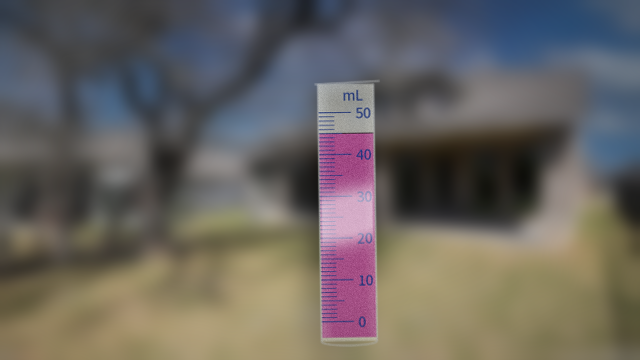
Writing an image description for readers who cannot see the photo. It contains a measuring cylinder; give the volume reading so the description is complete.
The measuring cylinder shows 45 mL
